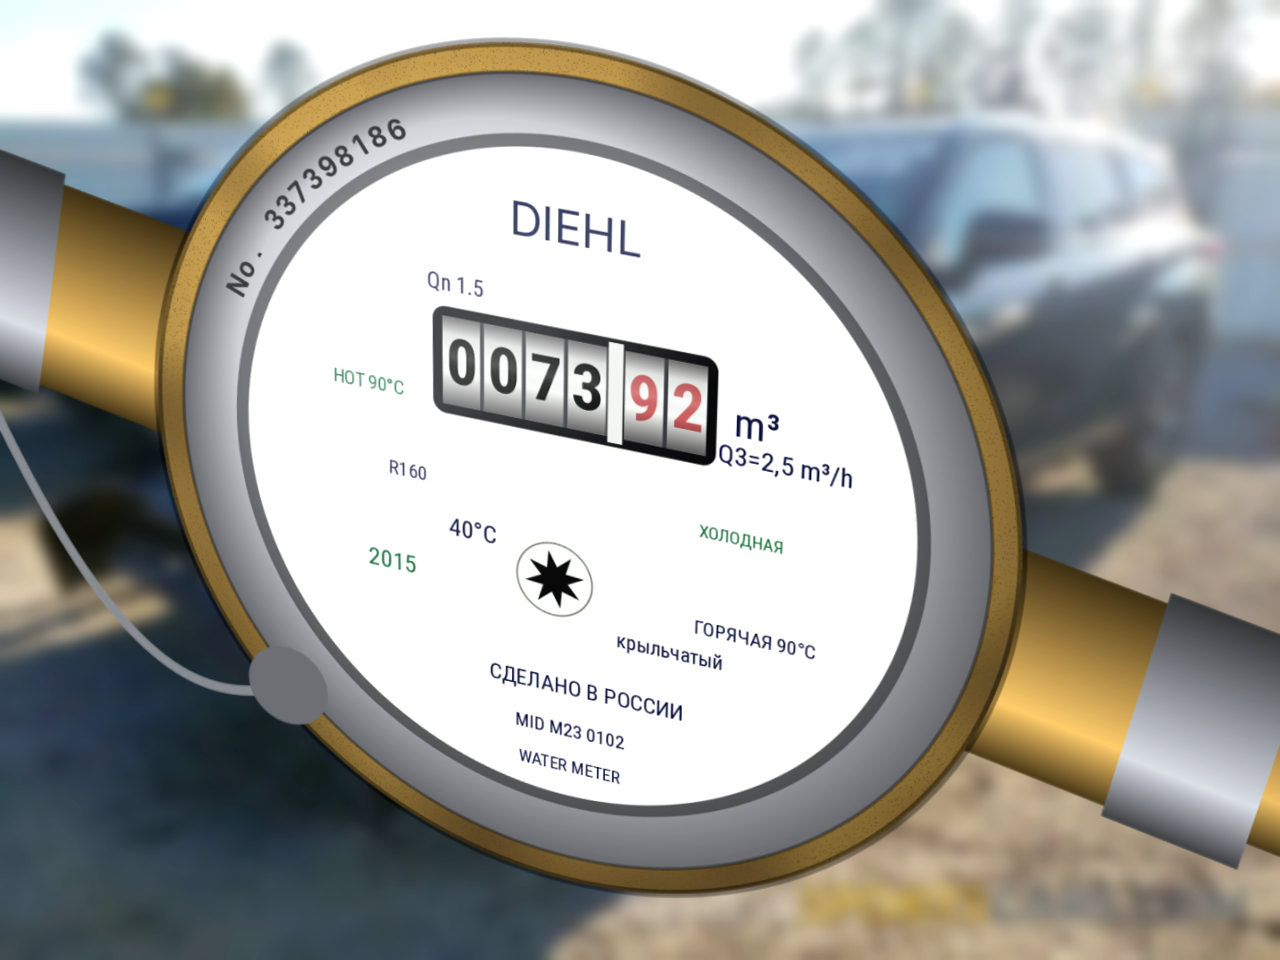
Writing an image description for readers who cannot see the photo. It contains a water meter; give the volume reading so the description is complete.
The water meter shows 73.92 m³
